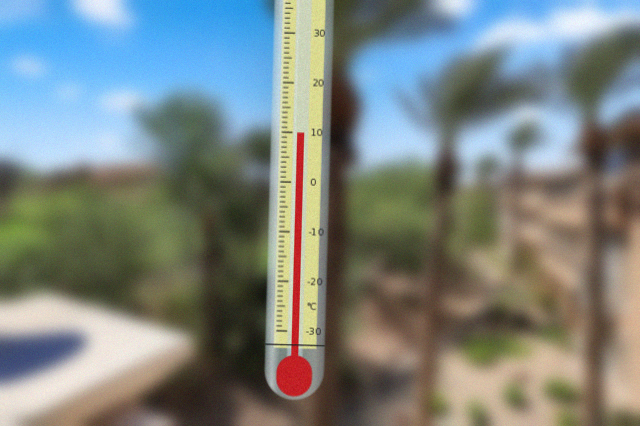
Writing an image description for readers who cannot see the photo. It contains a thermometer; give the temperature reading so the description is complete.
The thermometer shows 10 °C
